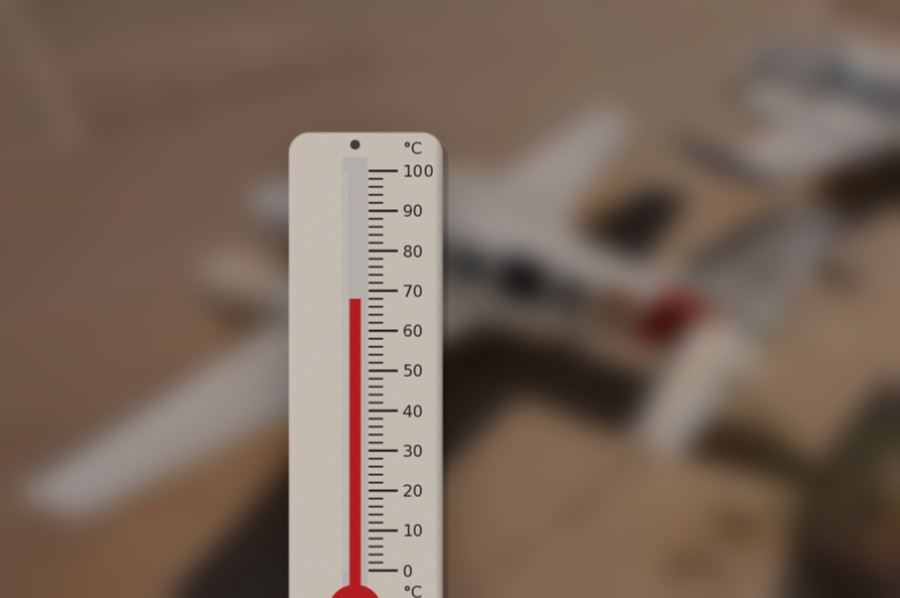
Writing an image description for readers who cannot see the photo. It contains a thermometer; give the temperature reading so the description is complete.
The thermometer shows 68 °C
